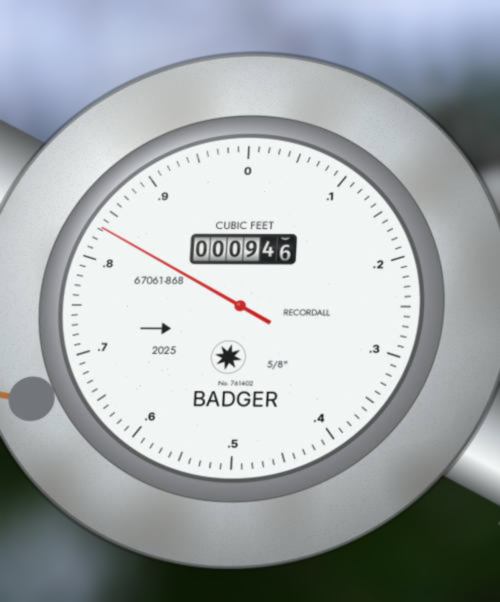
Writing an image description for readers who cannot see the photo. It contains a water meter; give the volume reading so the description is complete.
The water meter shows 945.83 ft³
